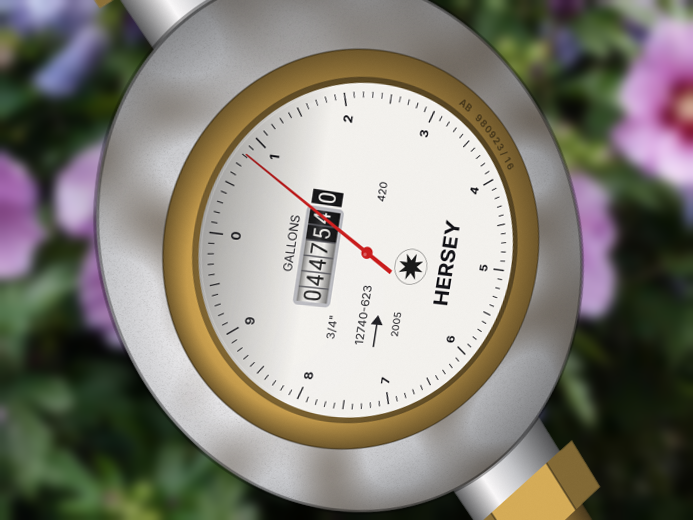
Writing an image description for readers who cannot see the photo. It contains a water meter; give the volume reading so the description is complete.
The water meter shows 447540.8 gal
